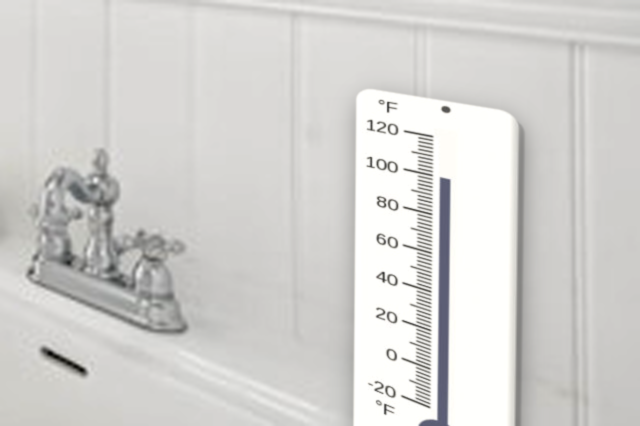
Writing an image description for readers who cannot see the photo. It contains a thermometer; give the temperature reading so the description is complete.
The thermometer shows 100 °F
